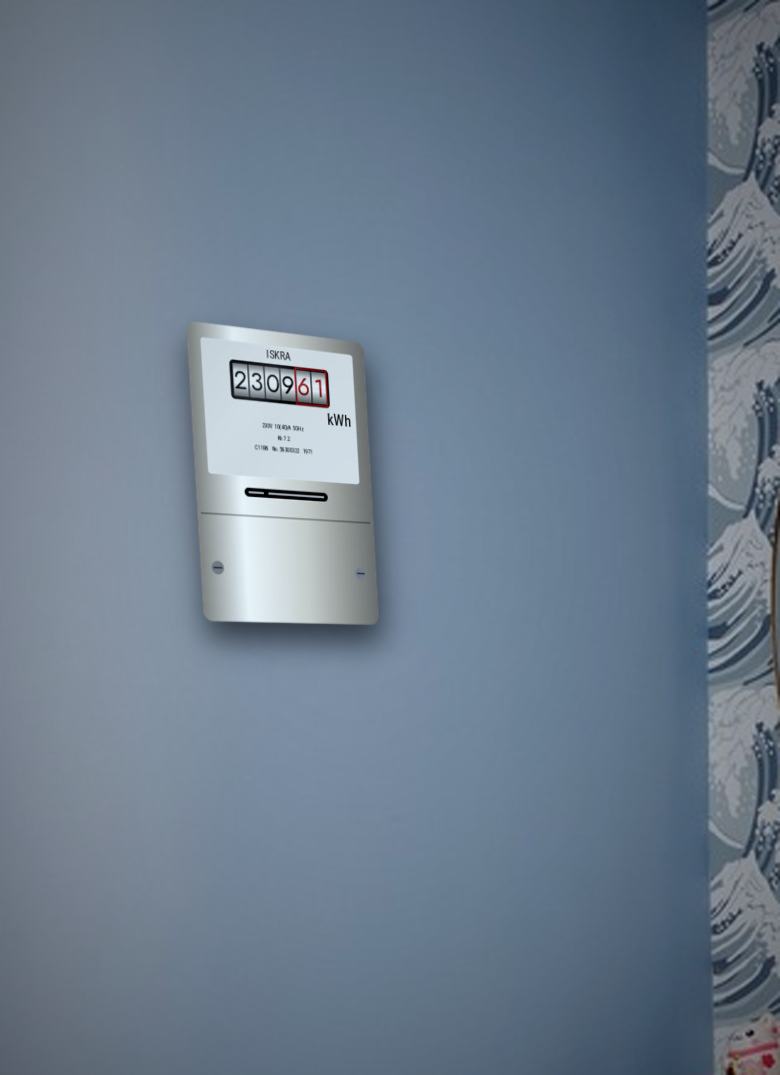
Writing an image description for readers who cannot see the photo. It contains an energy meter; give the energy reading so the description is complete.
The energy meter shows 2309.61 kWh
